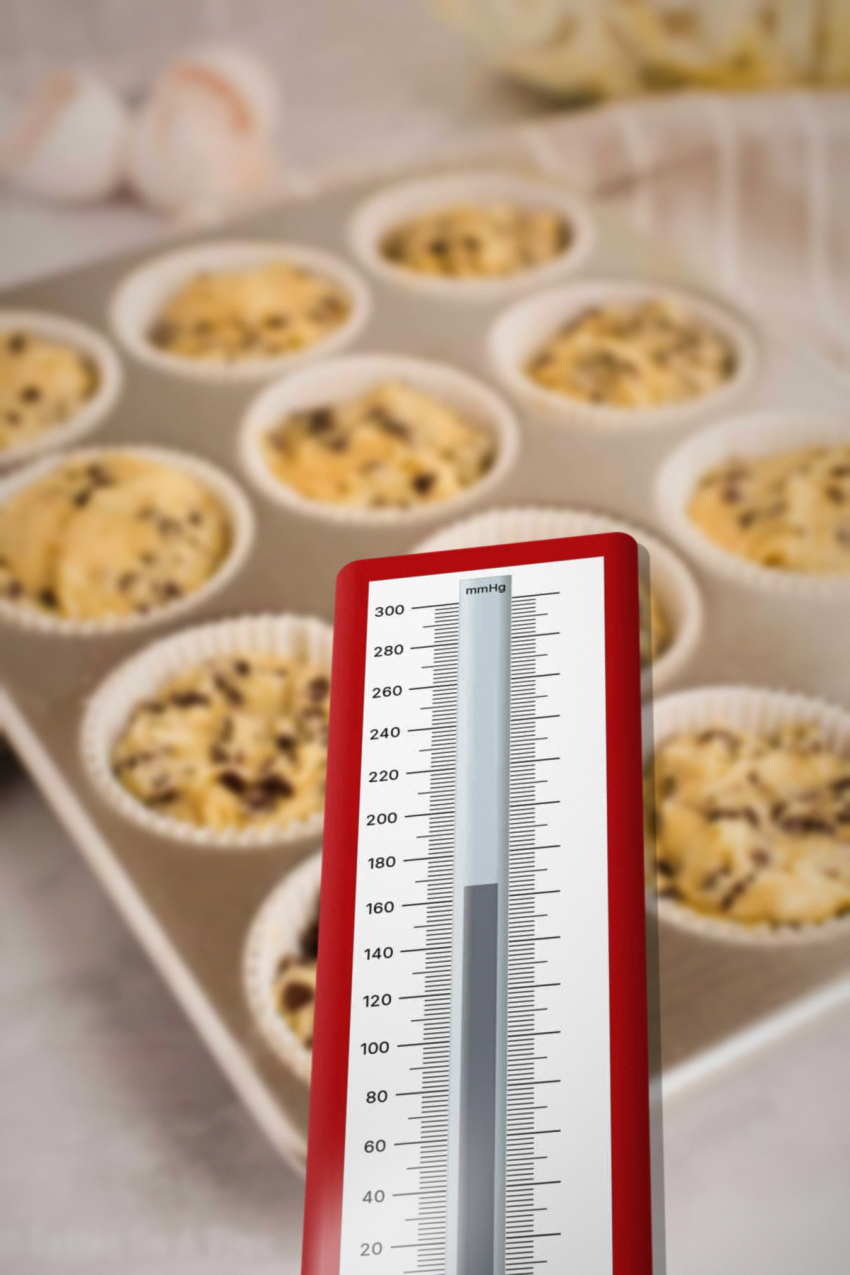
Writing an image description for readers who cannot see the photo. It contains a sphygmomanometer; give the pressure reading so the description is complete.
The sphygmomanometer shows 166 mmHg
